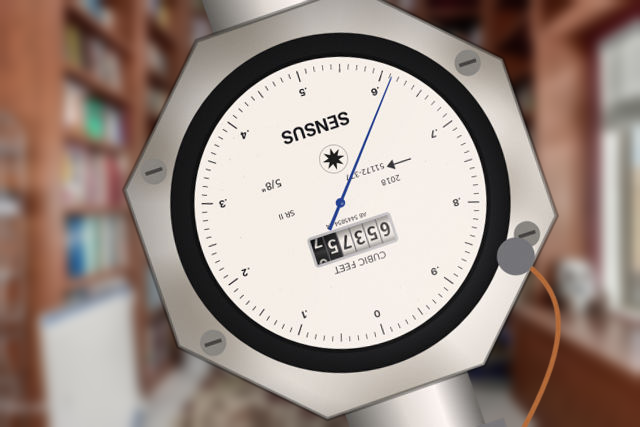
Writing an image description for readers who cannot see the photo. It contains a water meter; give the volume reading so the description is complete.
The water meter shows 653756.61 ft³
